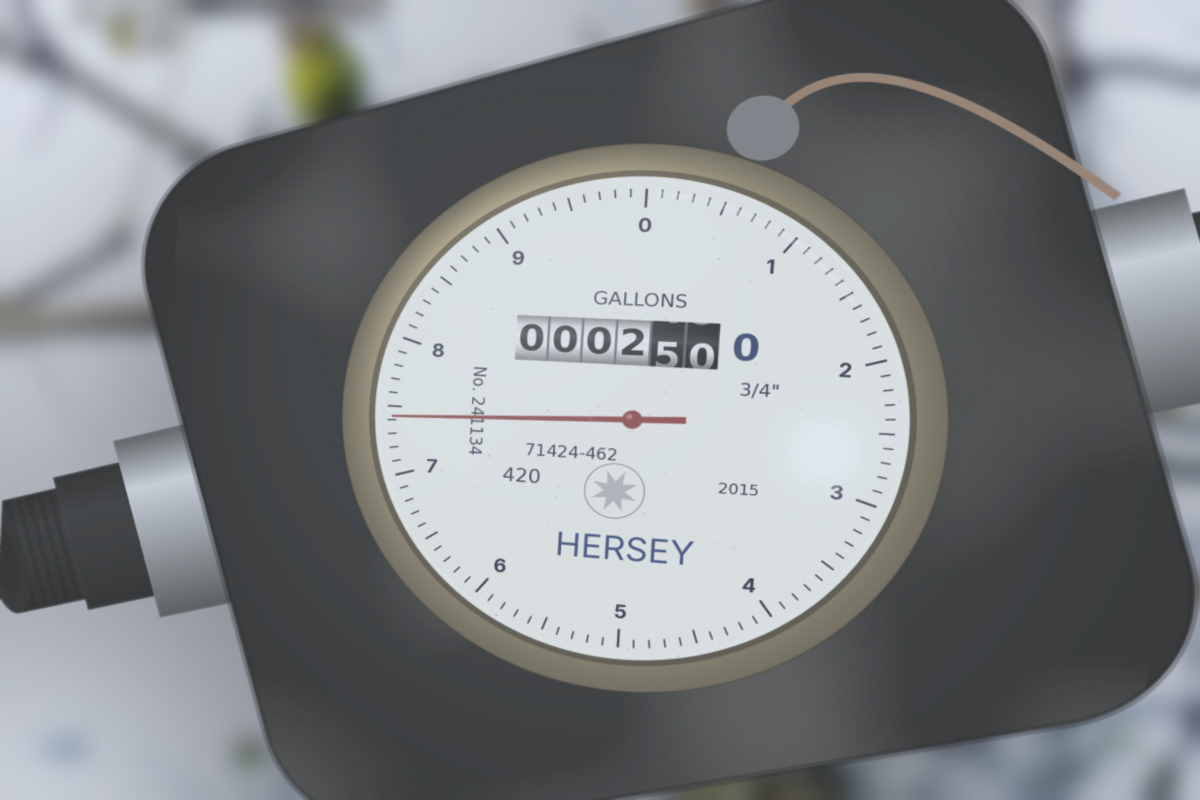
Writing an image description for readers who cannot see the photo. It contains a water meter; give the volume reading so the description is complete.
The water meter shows 2497.4 gal
